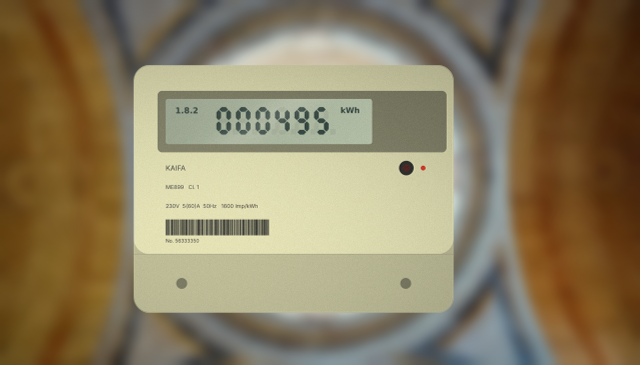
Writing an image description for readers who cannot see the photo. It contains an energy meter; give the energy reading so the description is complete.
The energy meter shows 495 kWh
